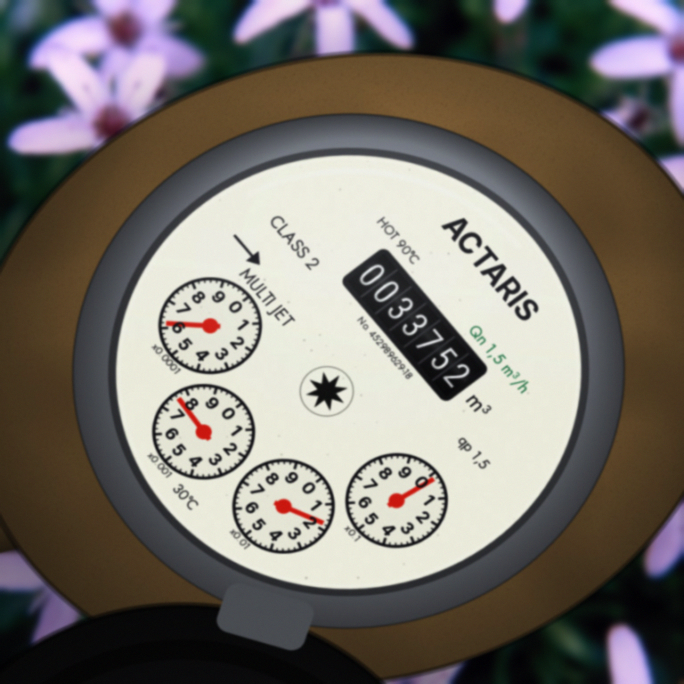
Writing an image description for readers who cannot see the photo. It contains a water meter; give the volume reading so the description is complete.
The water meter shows 33752.0176 m³
